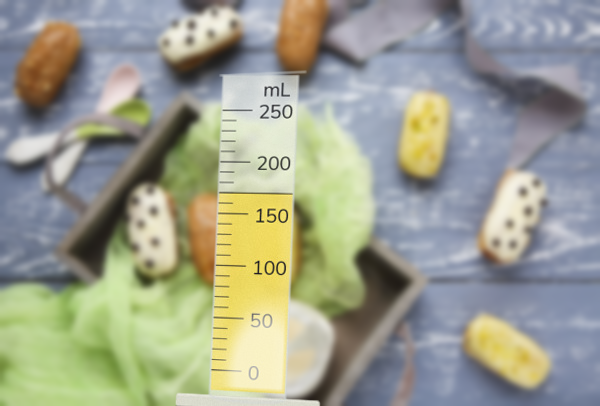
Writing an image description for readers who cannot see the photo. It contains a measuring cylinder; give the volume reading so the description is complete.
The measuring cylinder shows 170 mL
